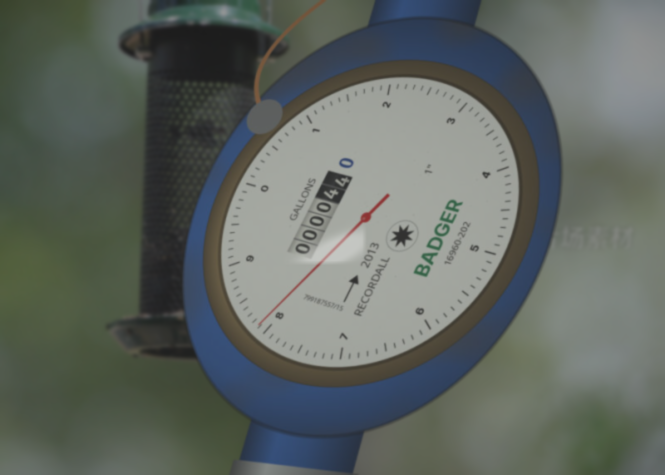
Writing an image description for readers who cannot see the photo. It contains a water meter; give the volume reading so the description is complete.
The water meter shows 438.1 gal
